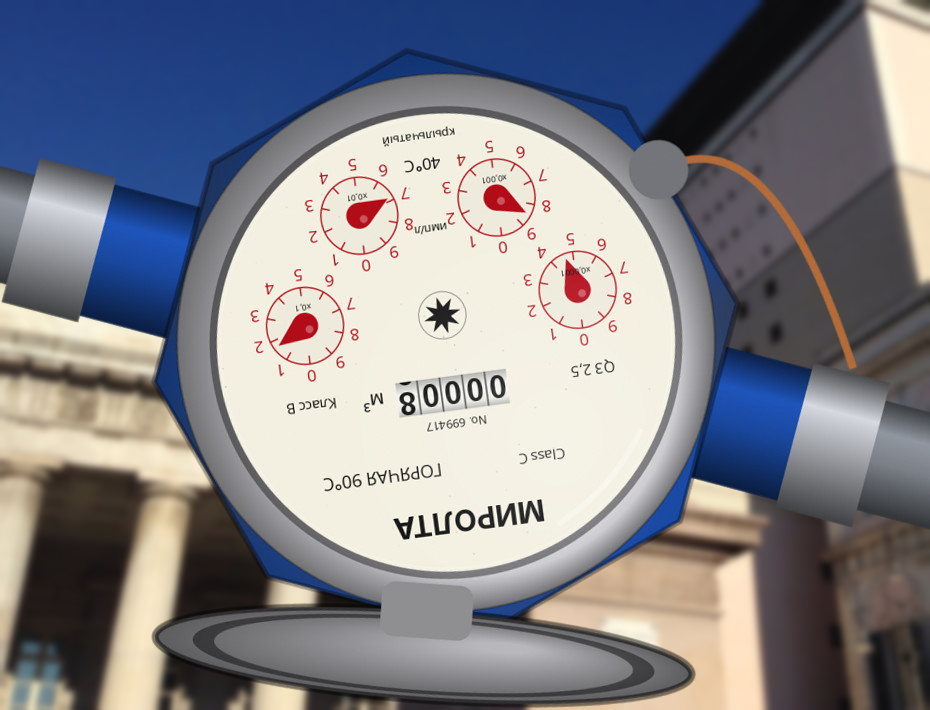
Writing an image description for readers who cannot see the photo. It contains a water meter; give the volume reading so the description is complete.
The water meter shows 8.1684 m³
